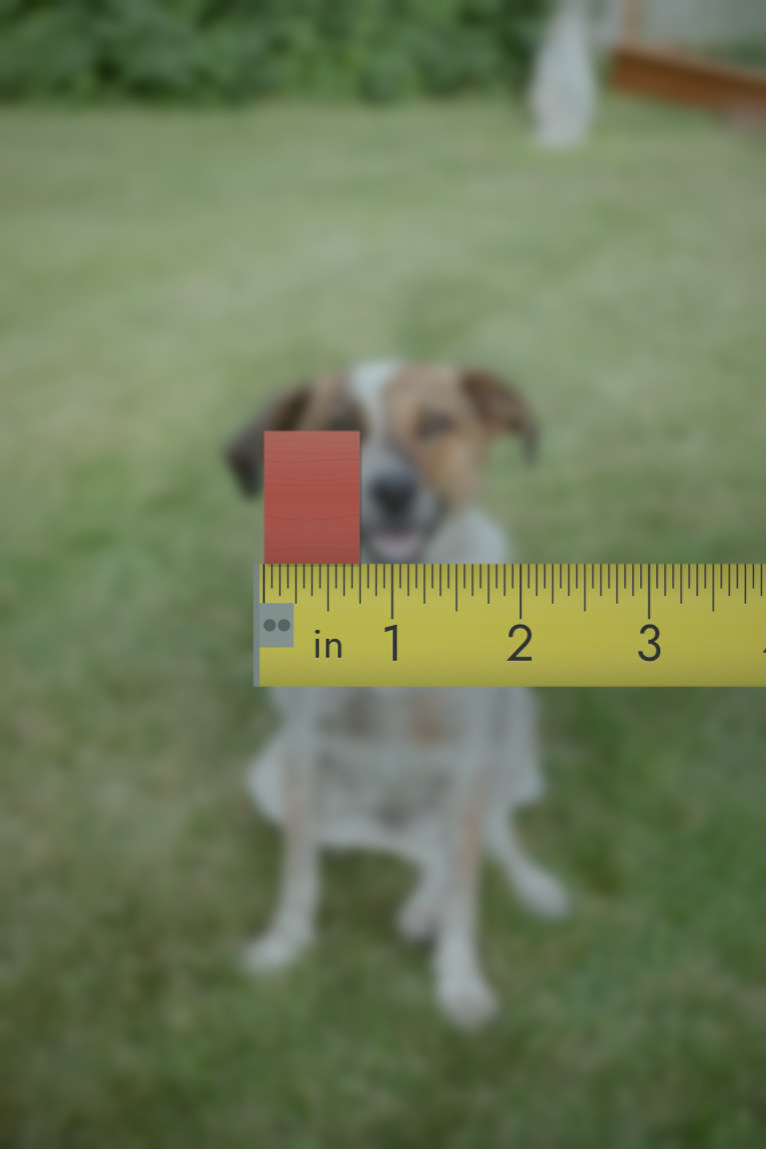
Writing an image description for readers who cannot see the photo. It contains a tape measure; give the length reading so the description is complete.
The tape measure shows 0.75 in
